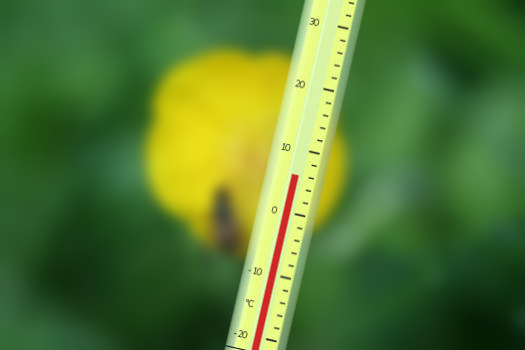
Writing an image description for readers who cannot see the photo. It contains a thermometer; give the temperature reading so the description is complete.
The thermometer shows 6 °C
